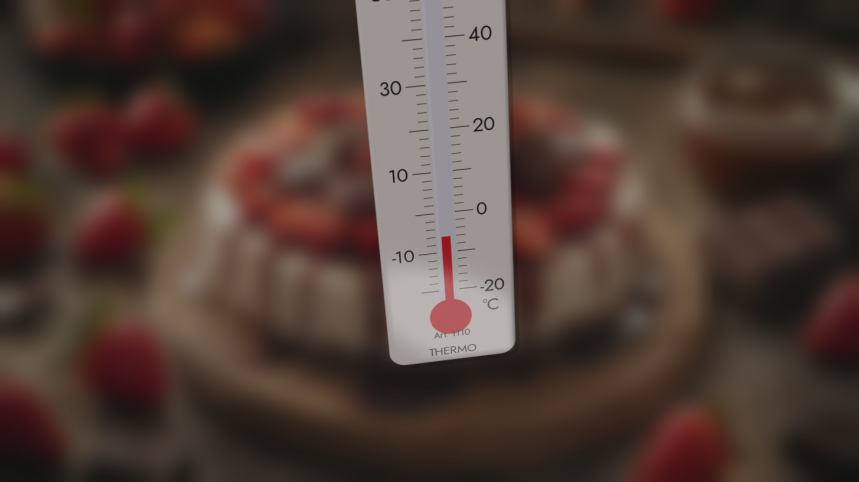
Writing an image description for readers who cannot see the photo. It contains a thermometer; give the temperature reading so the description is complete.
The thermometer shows -6 °C
